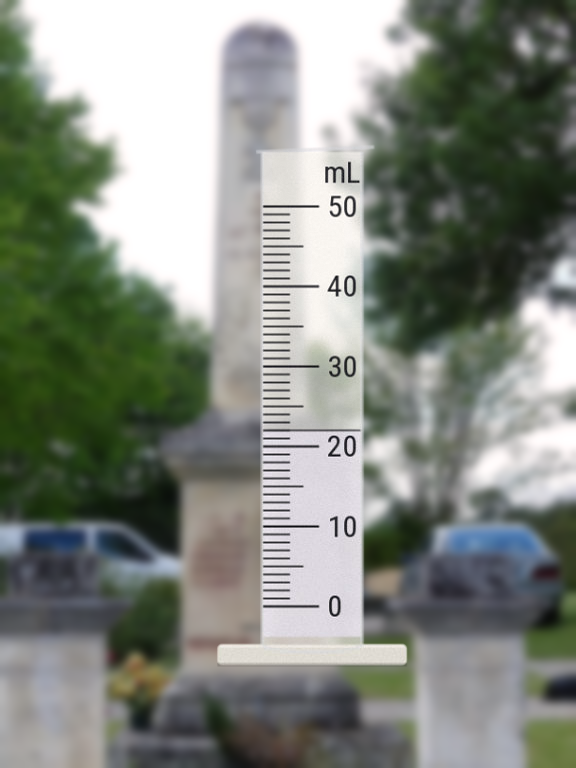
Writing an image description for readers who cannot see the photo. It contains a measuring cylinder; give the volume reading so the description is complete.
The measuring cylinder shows 22 mL
